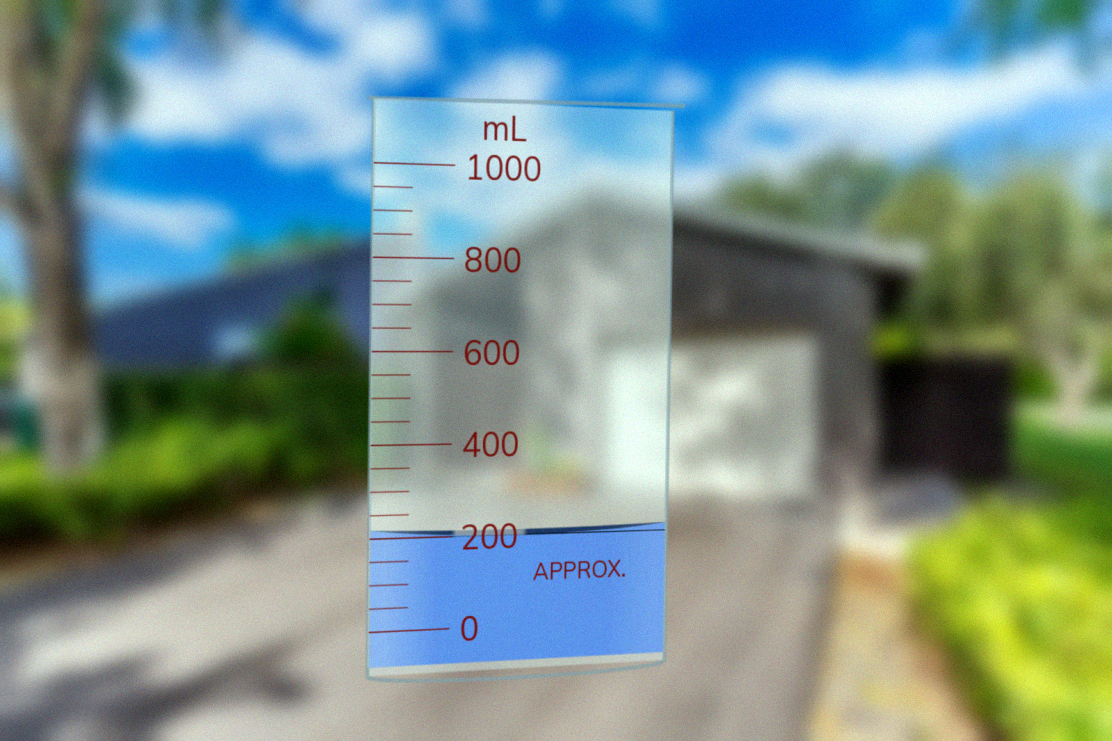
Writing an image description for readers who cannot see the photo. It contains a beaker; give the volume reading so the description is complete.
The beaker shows 200 mL
